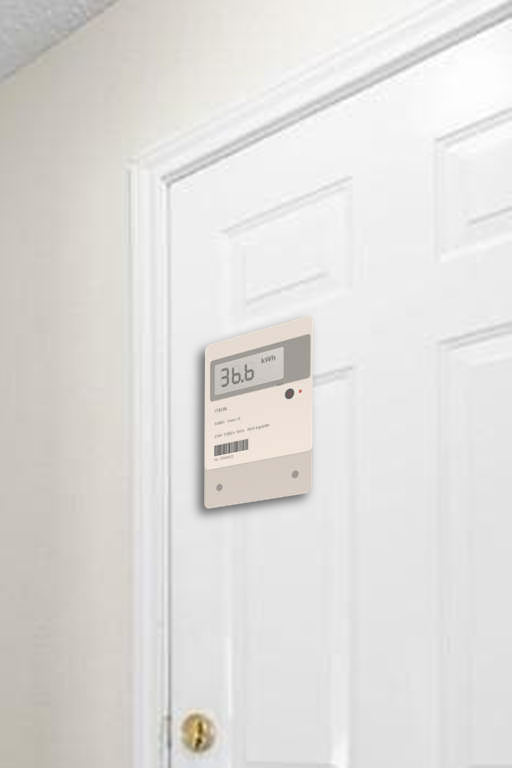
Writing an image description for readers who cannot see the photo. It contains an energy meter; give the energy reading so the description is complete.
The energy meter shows 36.6 kWh
